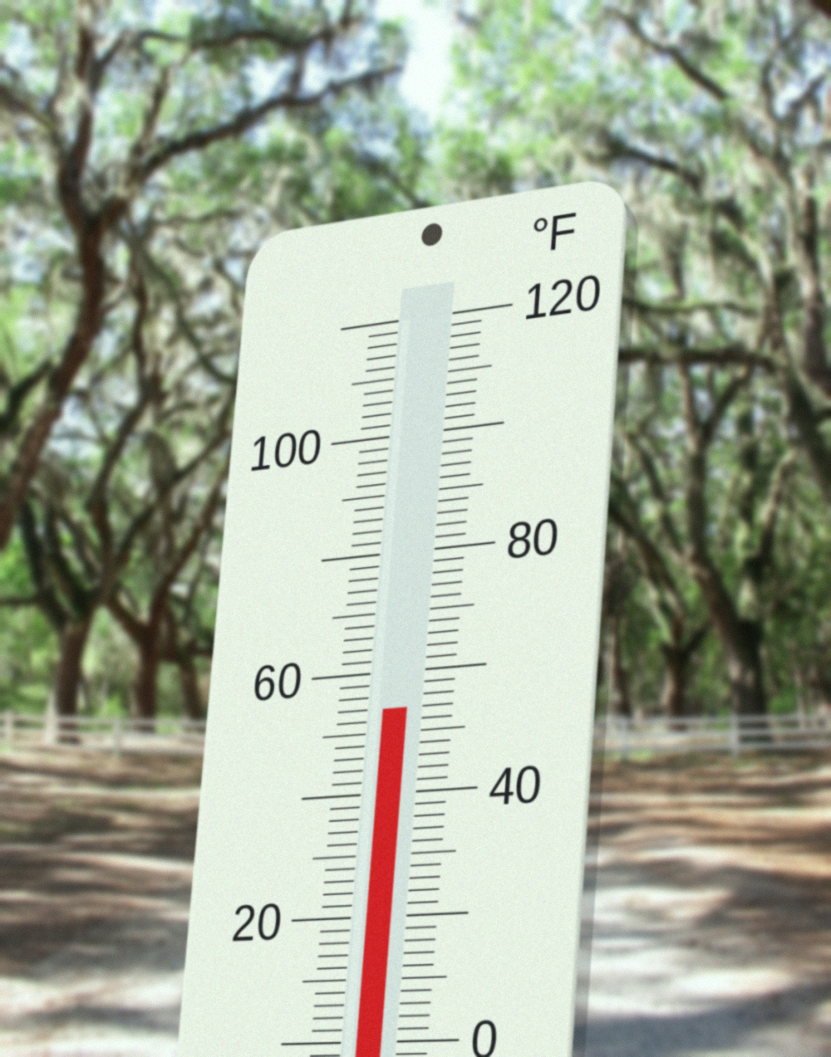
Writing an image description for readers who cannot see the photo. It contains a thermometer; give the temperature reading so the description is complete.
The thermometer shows 54 °F
